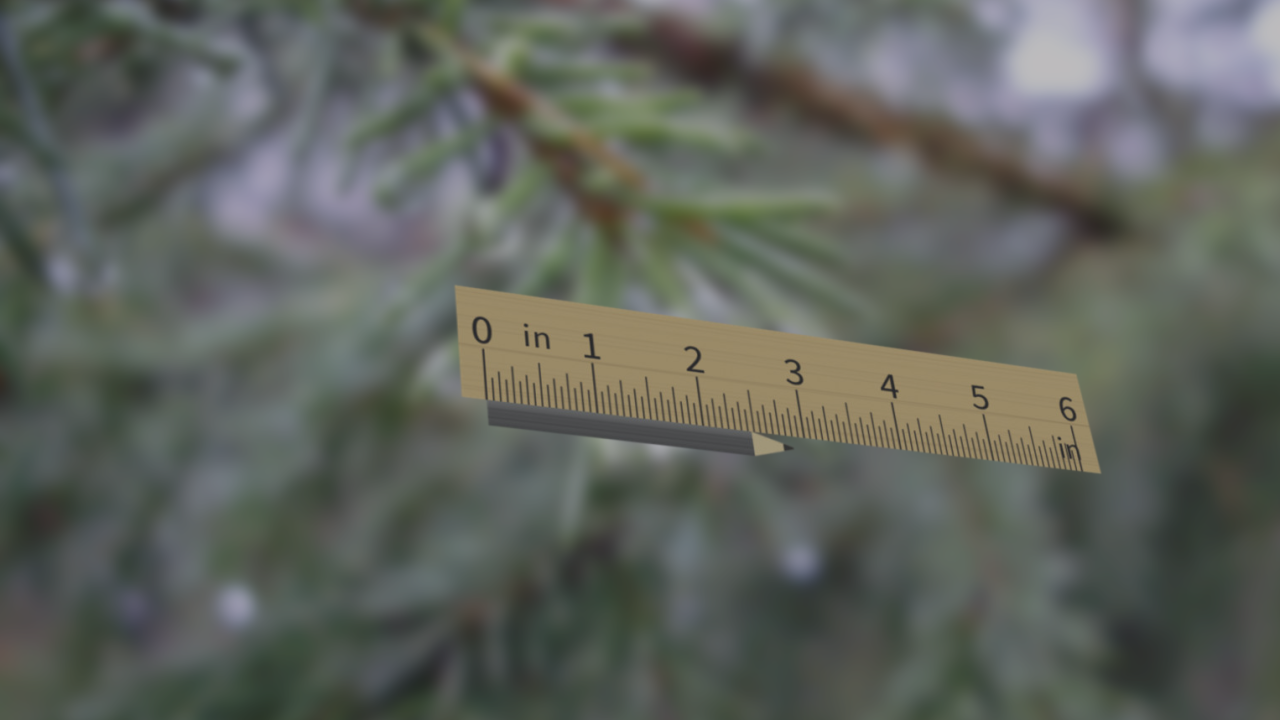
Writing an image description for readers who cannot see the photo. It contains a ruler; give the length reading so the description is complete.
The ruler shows 2.875 in
